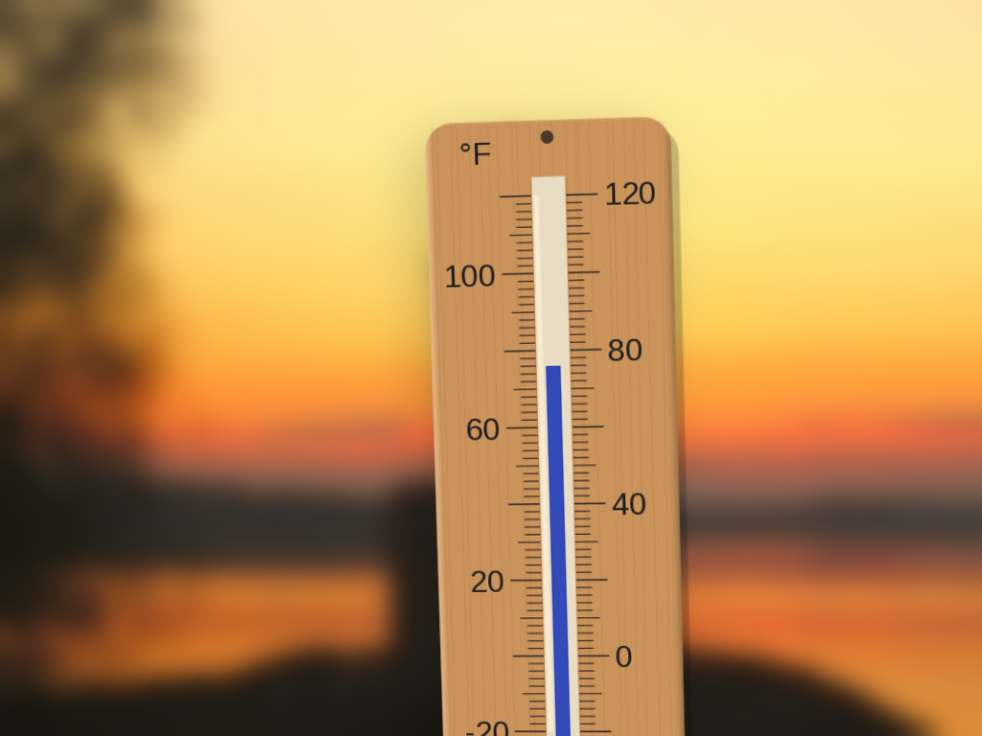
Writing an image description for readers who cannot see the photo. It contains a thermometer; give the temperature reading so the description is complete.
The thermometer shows 76 °F
